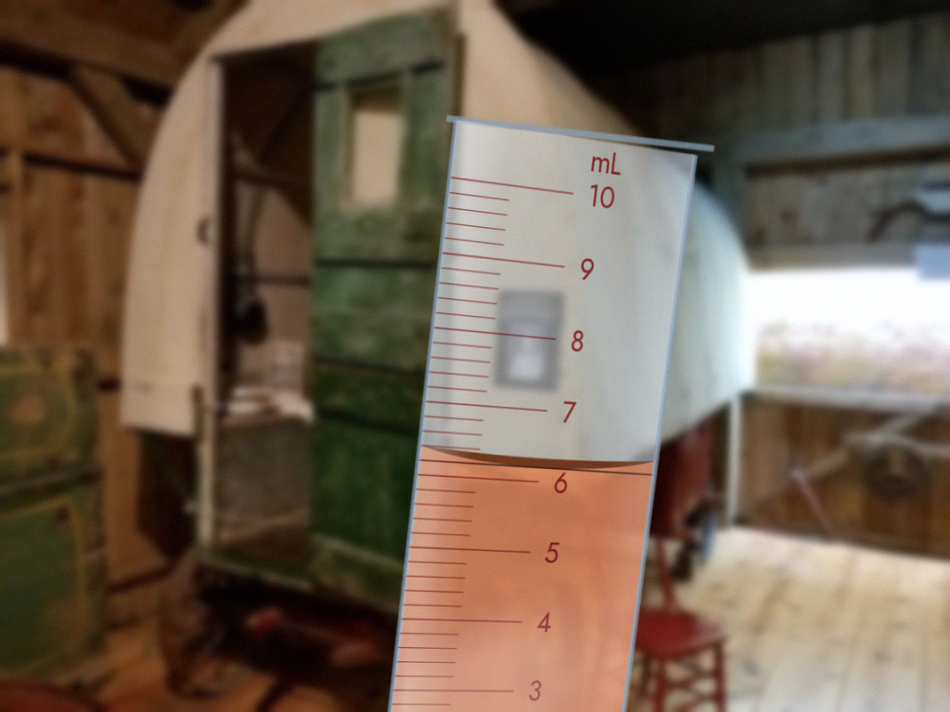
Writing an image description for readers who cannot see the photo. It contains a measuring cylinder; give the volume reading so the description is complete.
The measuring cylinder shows 6.2 mL
